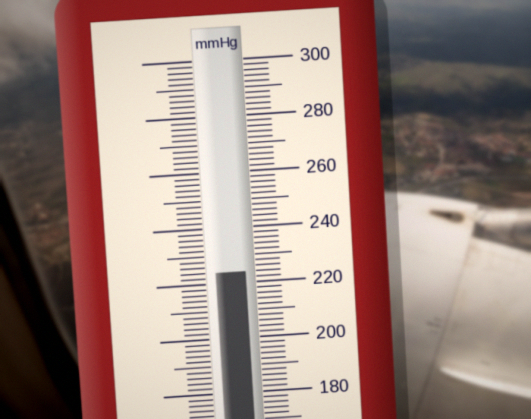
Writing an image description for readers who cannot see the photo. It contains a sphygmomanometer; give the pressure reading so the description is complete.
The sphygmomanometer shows 224 mmHg
